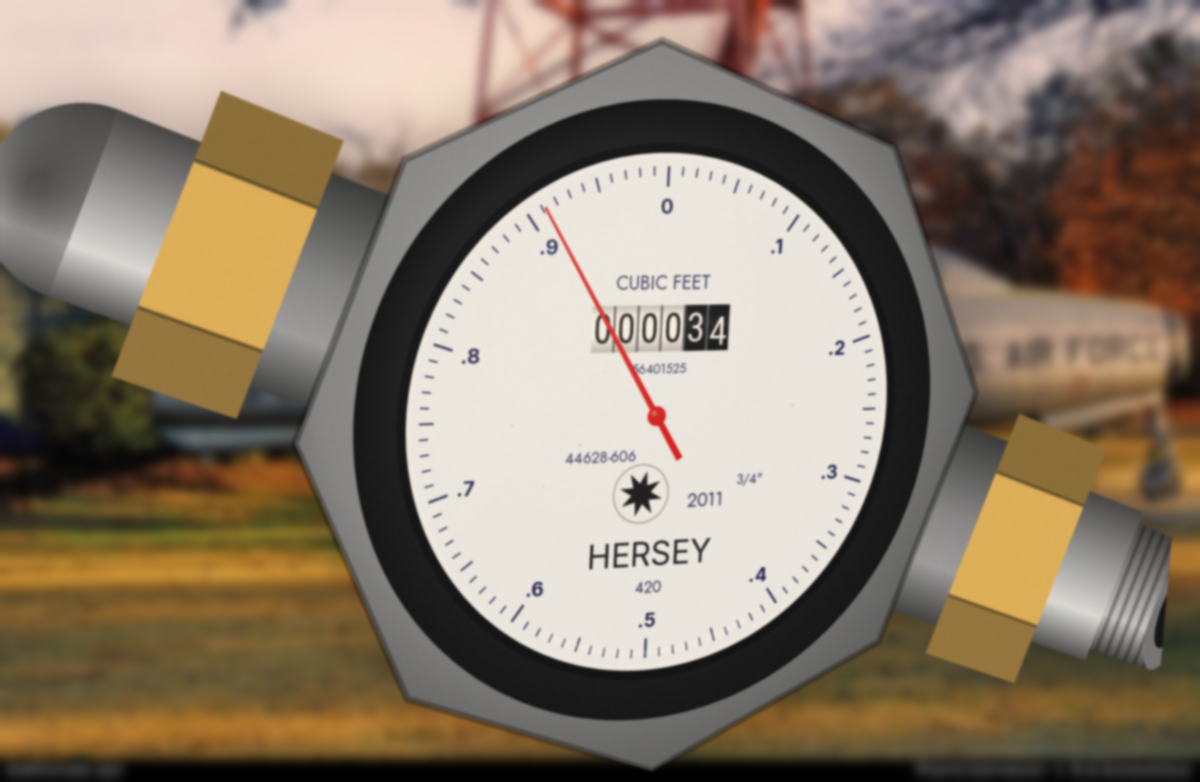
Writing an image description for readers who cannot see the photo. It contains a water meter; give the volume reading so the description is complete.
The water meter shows 33.91 ft³
